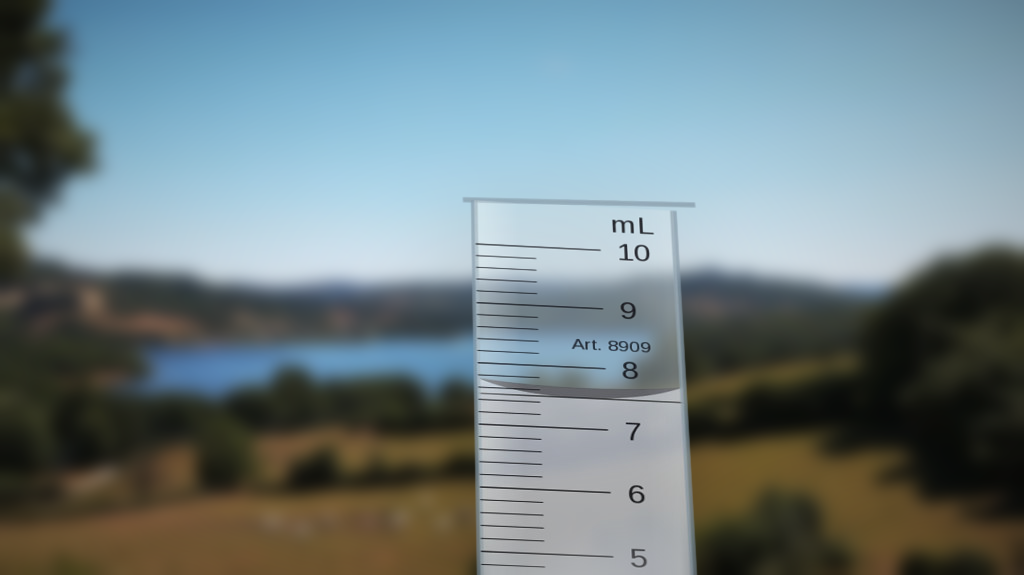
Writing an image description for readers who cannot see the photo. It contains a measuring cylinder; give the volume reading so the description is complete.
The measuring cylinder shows 7.5 mL
